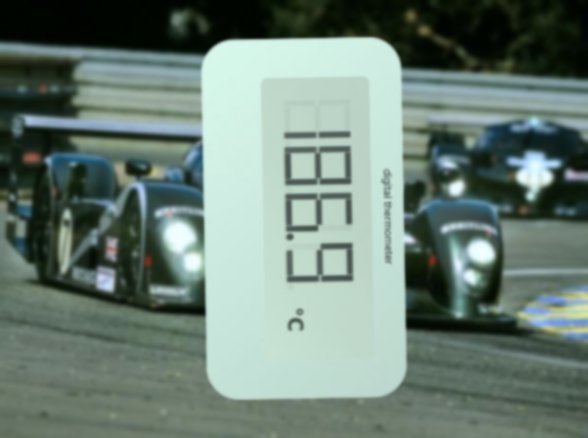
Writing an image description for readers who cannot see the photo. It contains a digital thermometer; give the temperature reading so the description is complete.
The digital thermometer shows 186.9 °C
